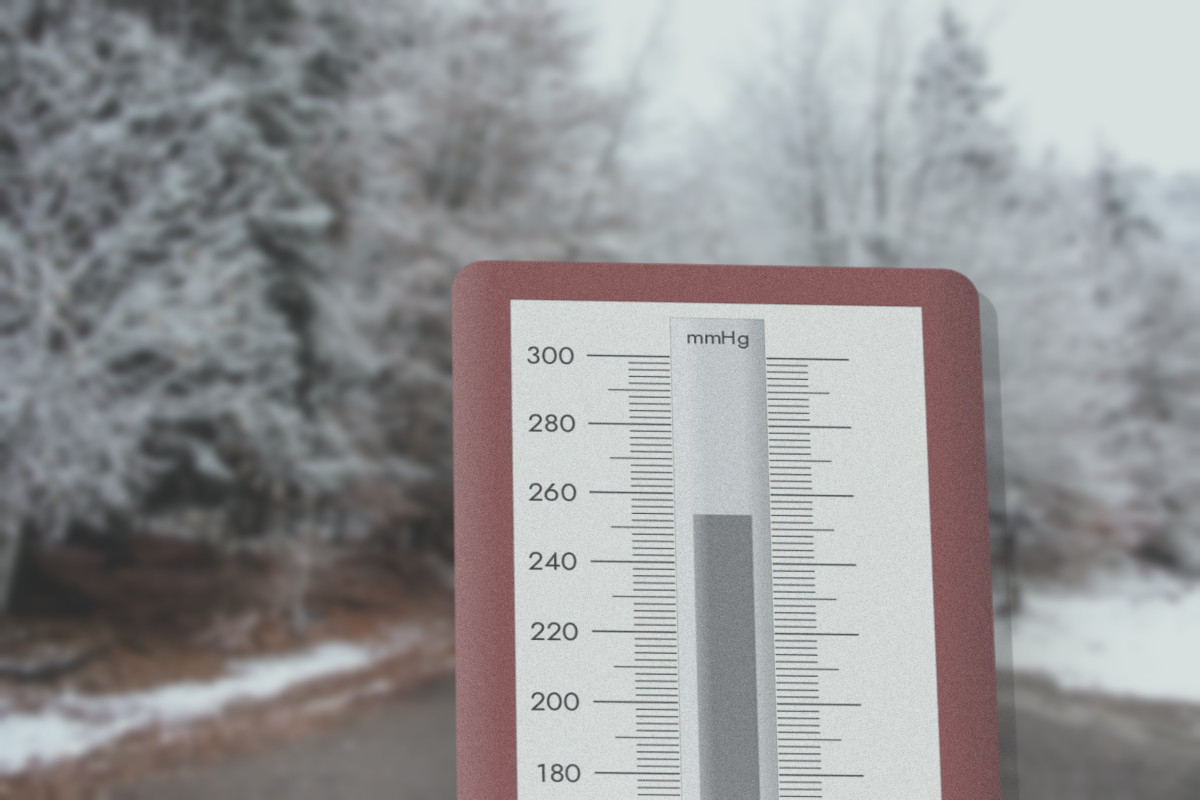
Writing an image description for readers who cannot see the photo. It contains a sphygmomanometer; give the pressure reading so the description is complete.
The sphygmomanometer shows 254 mmHg
